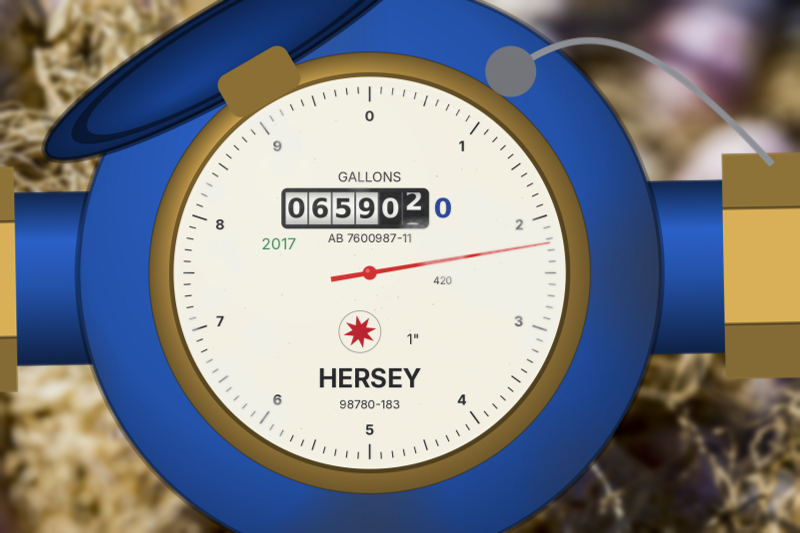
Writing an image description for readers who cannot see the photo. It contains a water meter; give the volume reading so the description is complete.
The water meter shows 659022.2 gal
